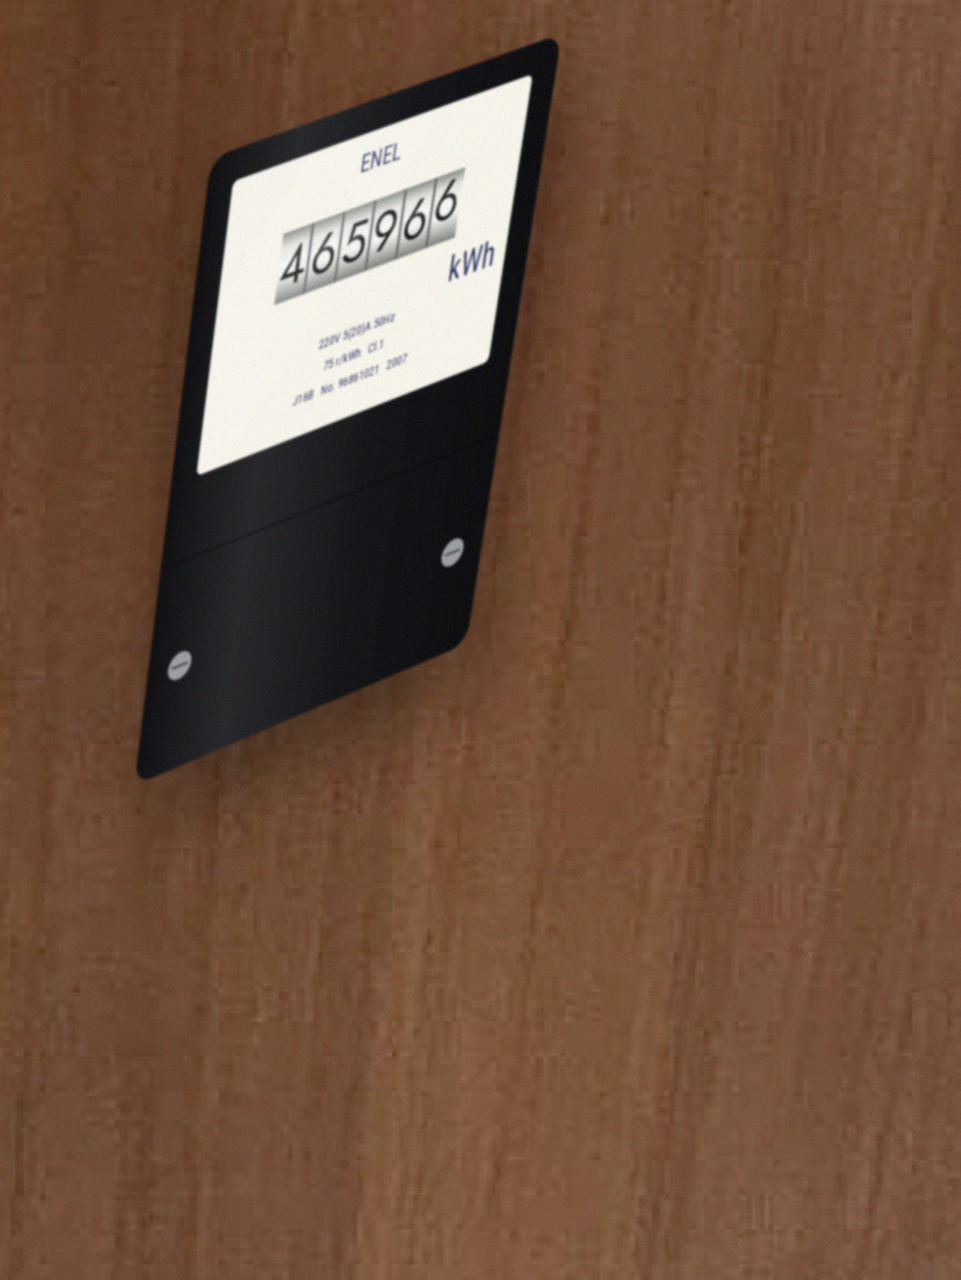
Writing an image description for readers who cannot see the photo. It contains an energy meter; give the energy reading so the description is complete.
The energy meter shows 465966 kWh
